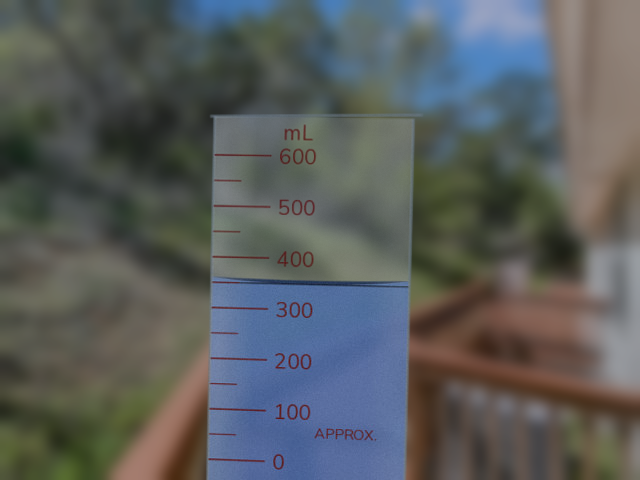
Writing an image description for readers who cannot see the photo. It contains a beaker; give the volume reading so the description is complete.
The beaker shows 350 mL
